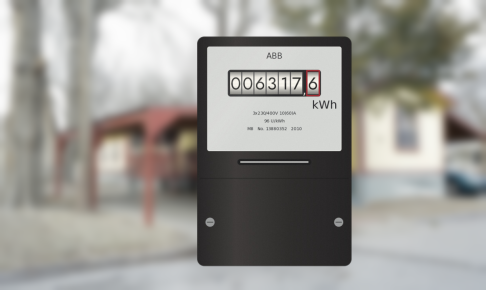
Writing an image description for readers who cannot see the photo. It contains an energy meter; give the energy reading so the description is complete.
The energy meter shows 6317.6 kWh
